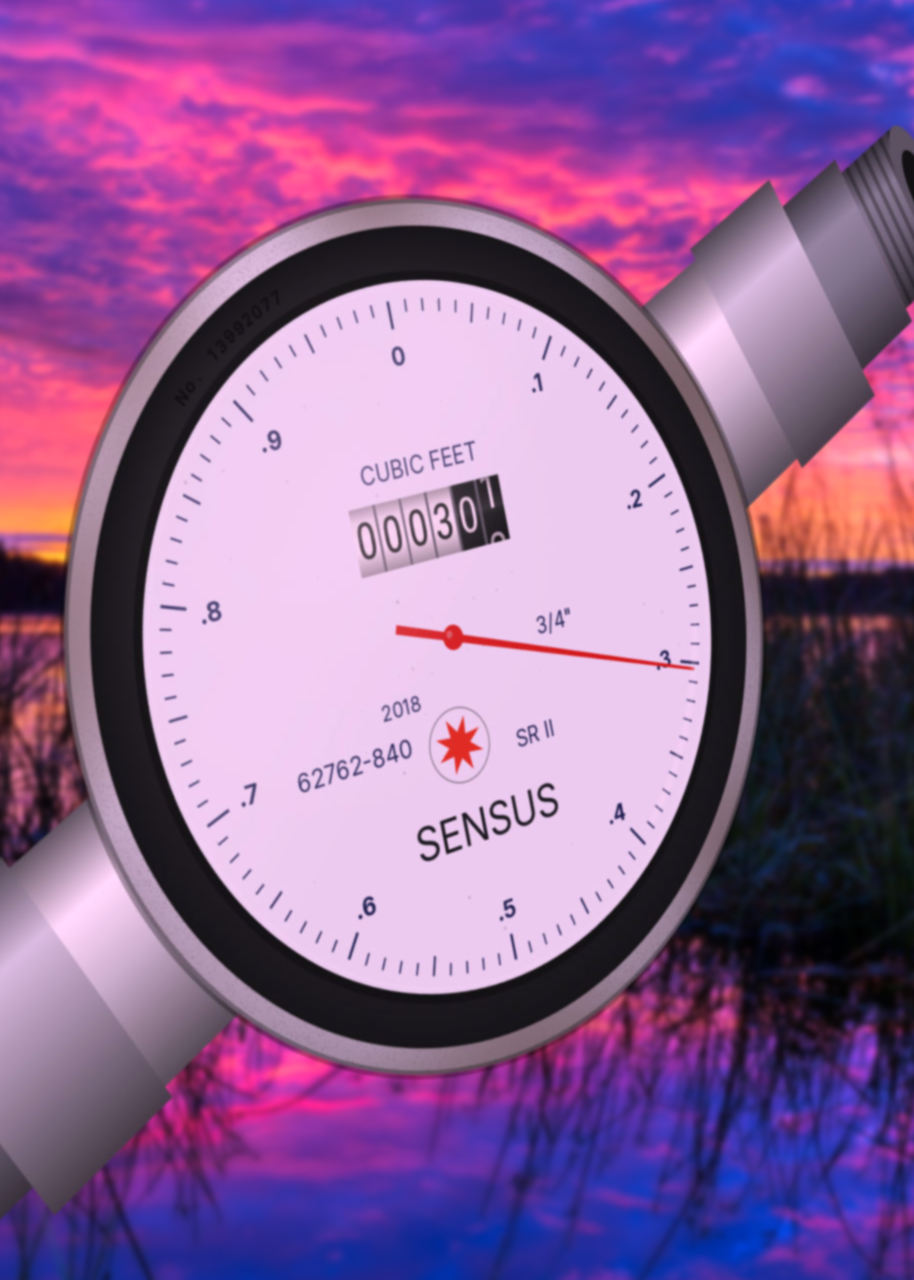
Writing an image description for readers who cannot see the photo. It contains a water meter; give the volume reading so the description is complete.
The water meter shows 301.30 ft³
